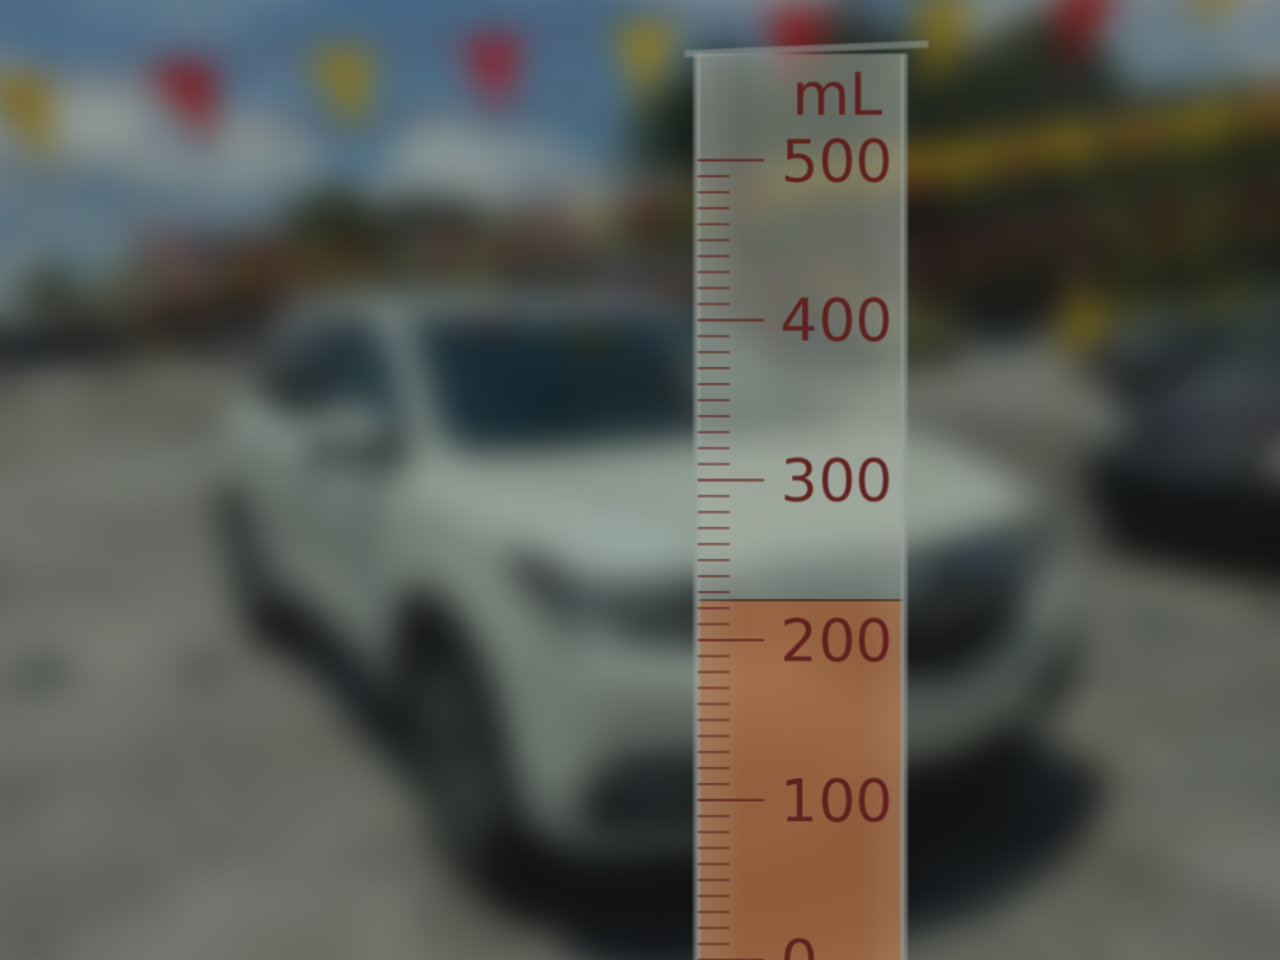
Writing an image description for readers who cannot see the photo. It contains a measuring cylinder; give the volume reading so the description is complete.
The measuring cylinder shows 225 mL
